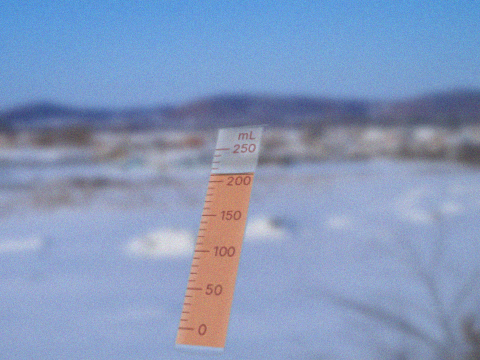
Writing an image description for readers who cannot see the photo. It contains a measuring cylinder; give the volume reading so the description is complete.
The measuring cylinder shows 210 mL
